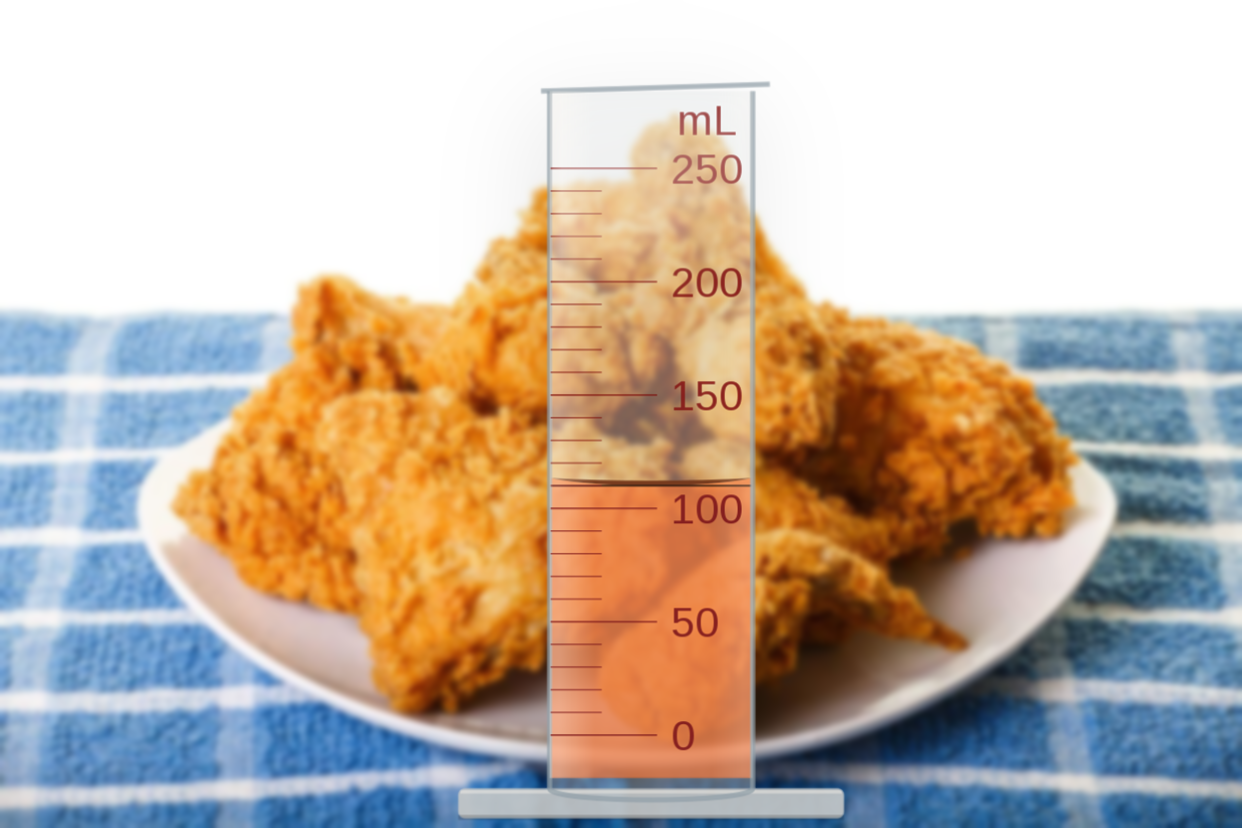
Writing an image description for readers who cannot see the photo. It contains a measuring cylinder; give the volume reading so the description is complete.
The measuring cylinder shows 110 mL
